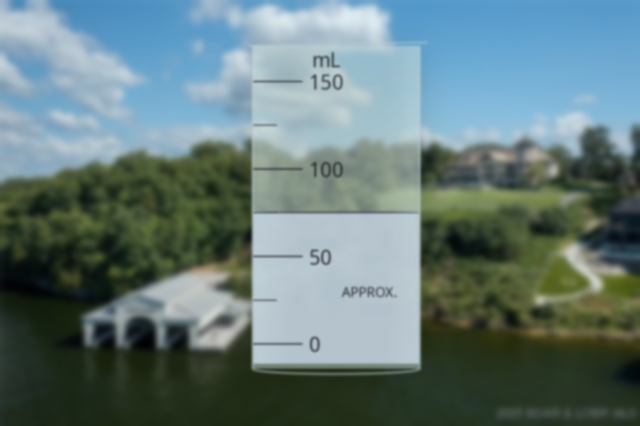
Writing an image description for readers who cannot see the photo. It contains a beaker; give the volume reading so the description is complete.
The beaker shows 75 mL
